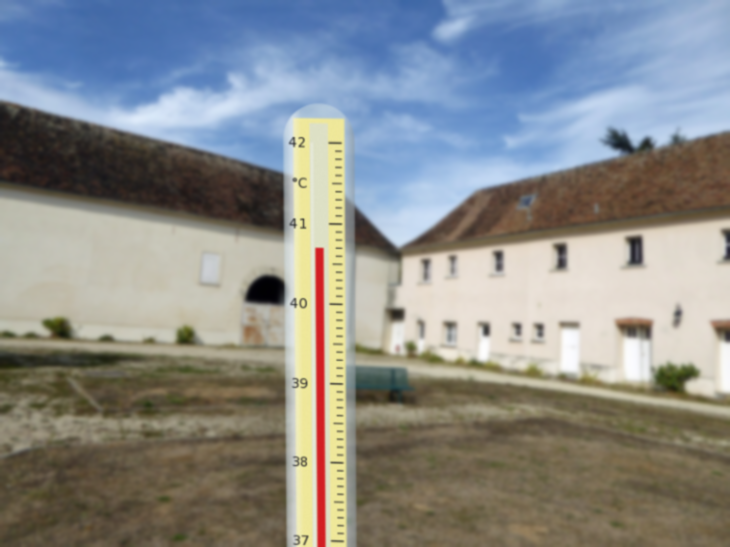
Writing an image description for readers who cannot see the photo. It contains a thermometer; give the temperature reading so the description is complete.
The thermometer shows 40.7 °C
